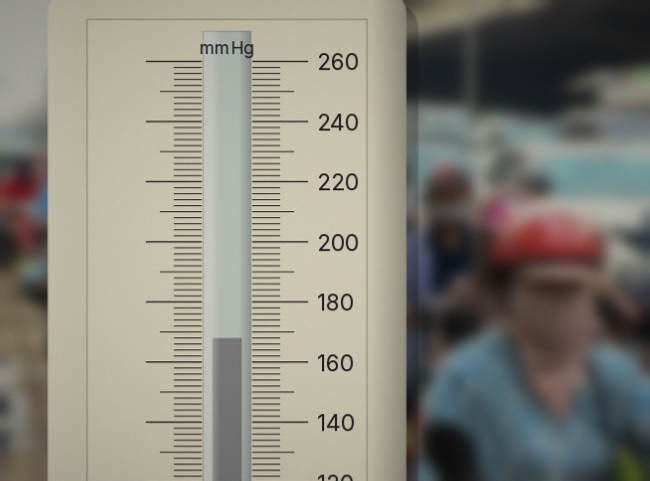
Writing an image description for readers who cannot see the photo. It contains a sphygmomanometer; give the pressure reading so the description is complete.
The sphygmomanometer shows 168 mmHg
